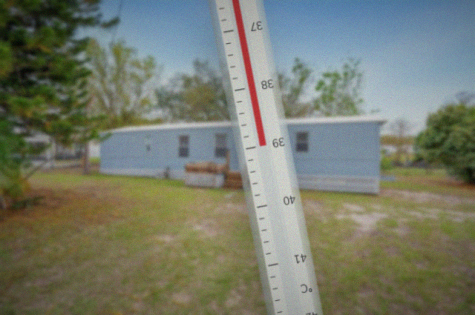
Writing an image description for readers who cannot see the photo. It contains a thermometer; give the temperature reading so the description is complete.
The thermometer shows 39 °C
